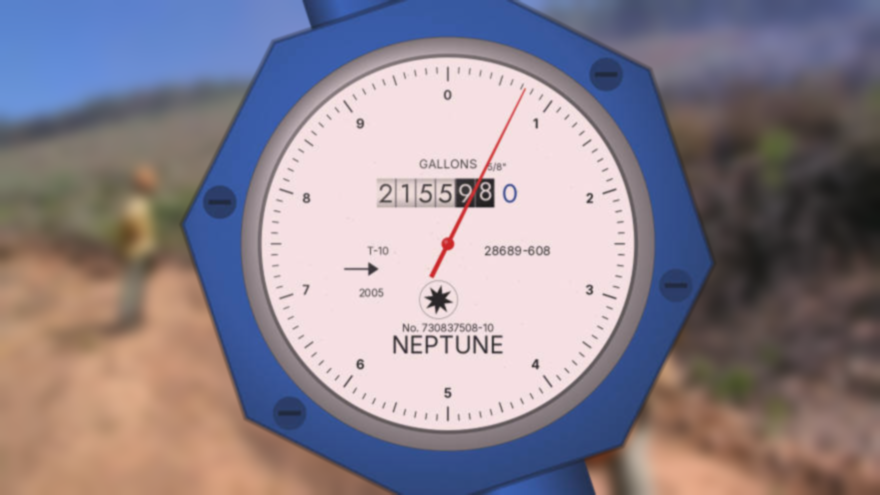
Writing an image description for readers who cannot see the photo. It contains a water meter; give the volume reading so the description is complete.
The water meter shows 2155980.7 gal
